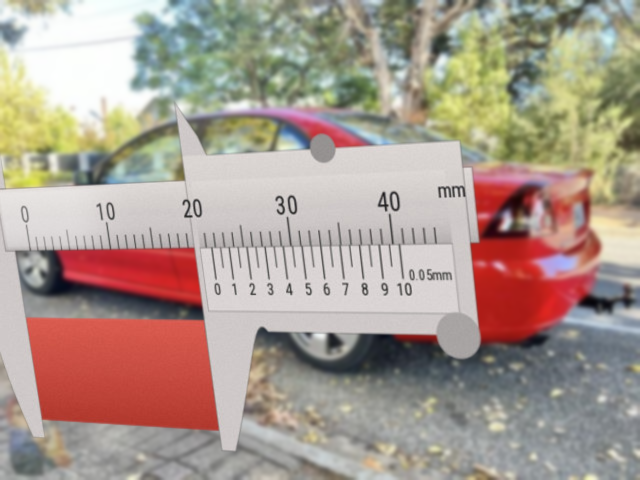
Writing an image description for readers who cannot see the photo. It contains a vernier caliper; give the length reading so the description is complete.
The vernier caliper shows 21.6 mm
